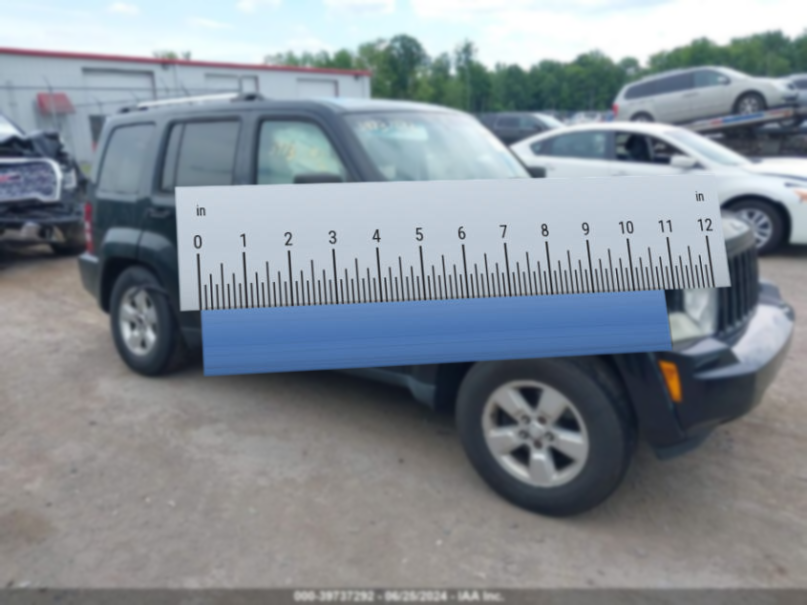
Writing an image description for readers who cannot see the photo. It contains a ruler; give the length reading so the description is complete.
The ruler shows 10.75 in
